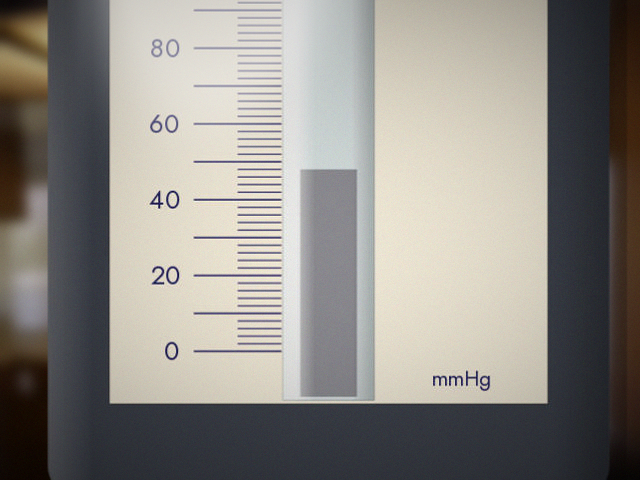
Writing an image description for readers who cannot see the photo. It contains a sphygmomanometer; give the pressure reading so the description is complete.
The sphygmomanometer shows 48 mmHg
